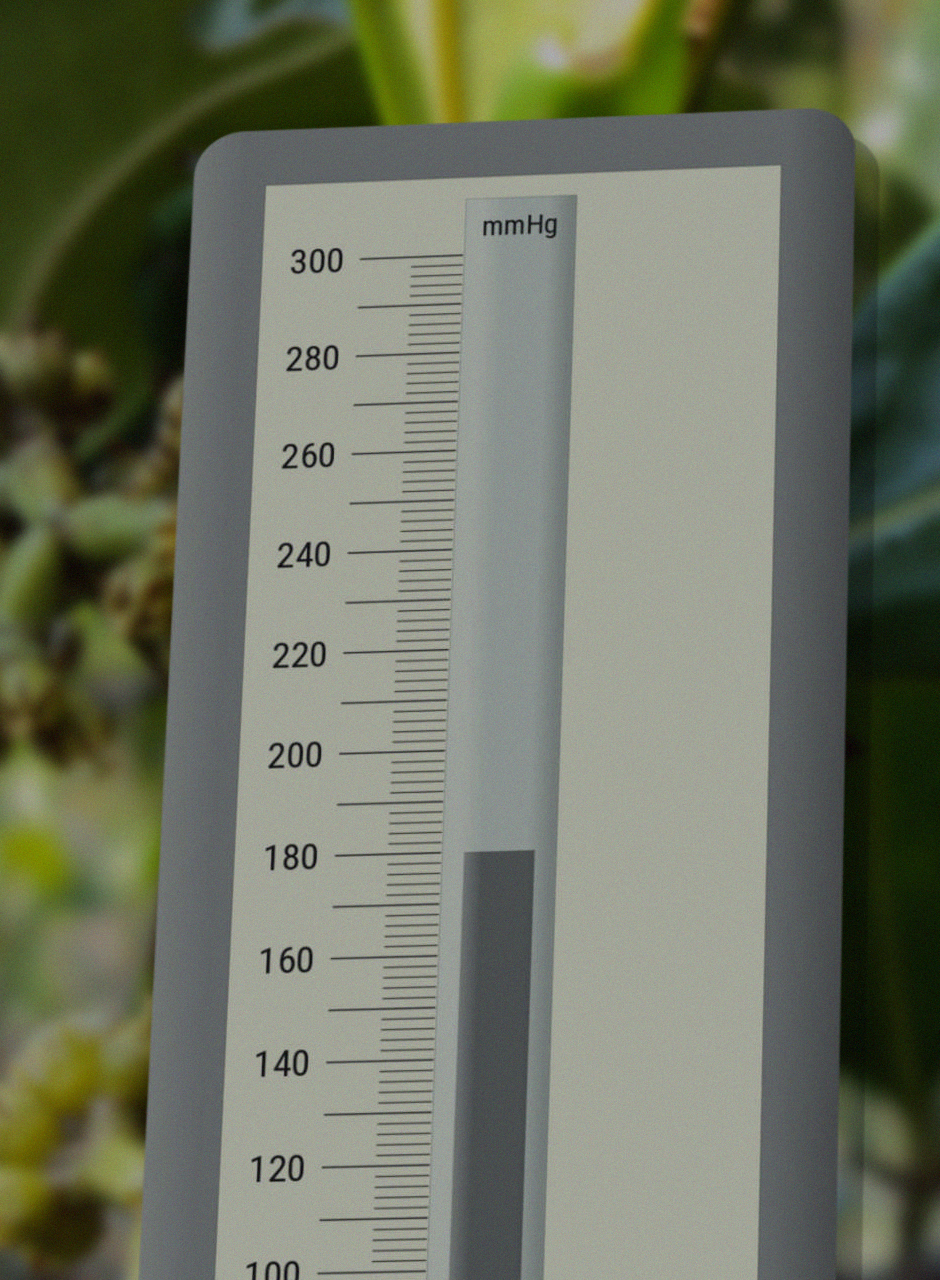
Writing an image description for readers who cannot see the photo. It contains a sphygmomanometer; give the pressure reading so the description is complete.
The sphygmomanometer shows 180 mmHg
